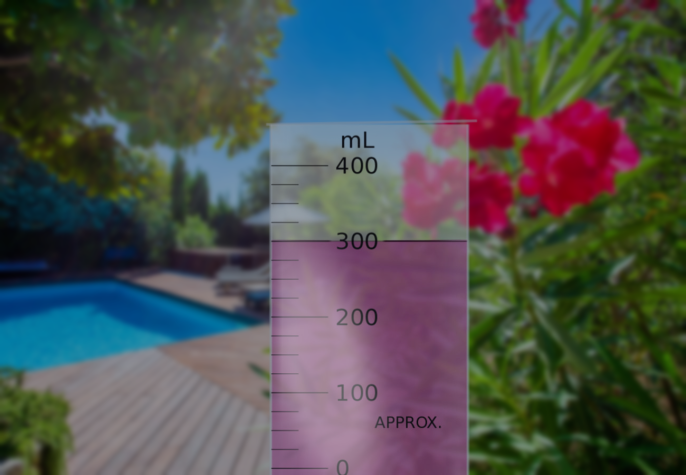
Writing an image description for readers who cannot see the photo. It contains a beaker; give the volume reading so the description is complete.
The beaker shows 300 mL
